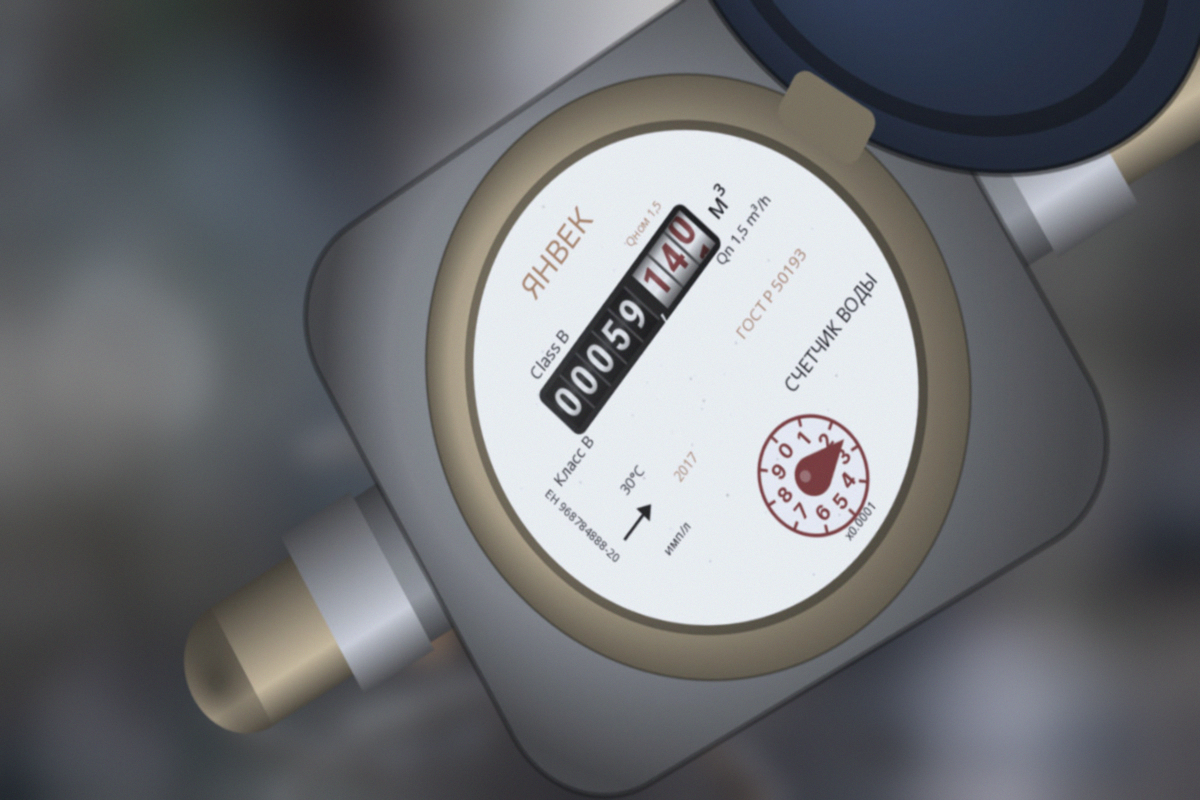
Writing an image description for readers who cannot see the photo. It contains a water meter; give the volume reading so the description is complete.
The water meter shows 59.1402 m³
